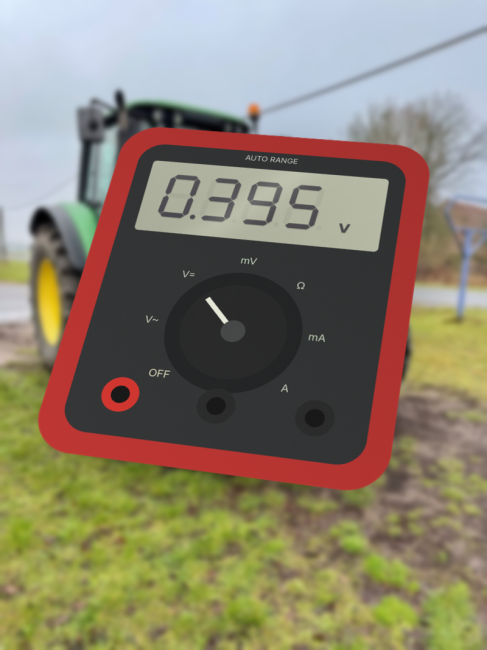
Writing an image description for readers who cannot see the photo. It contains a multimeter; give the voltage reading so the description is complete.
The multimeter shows 0.395 V
